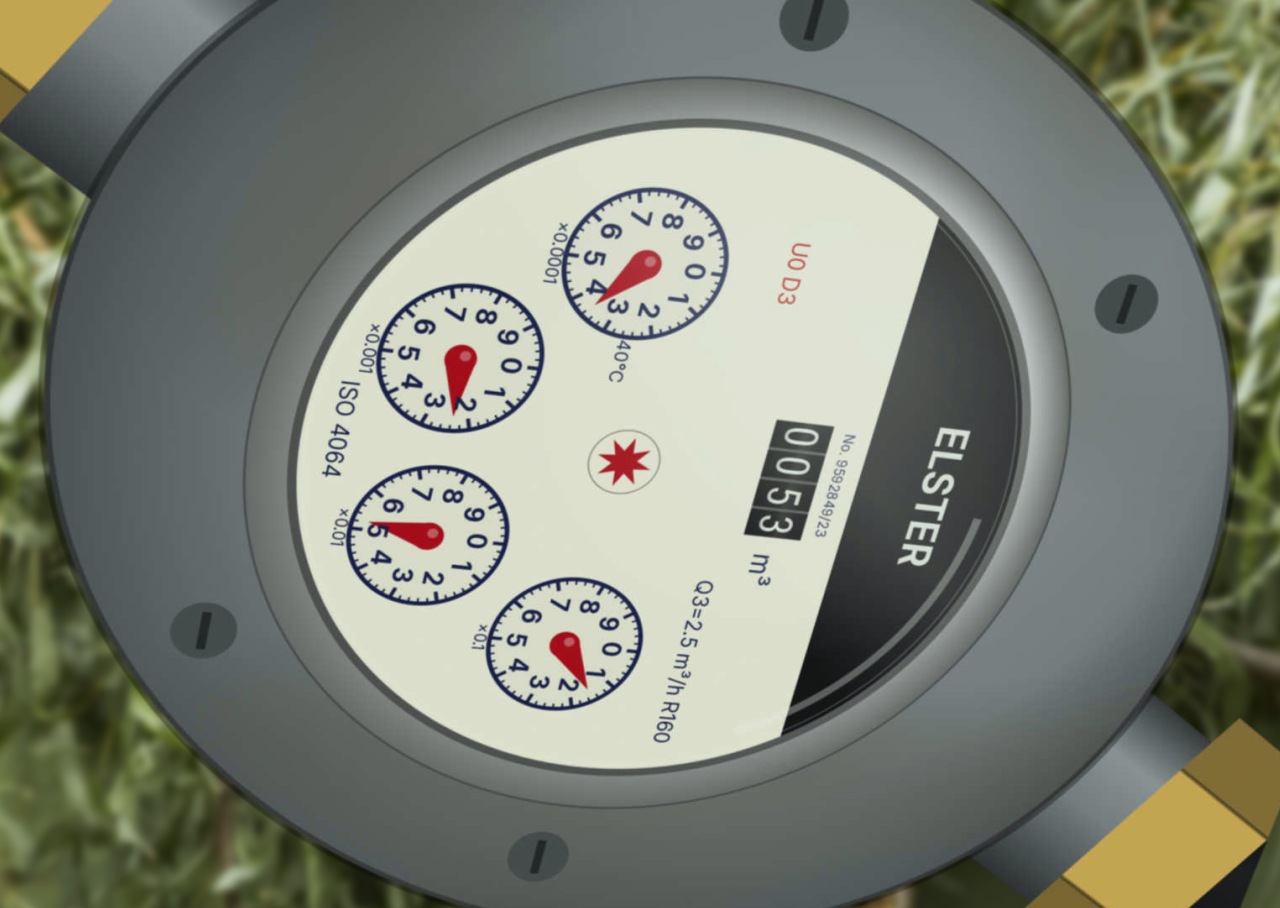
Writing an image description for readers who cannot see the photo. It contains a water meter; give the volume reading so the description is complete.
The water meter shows 53.1523 m³
